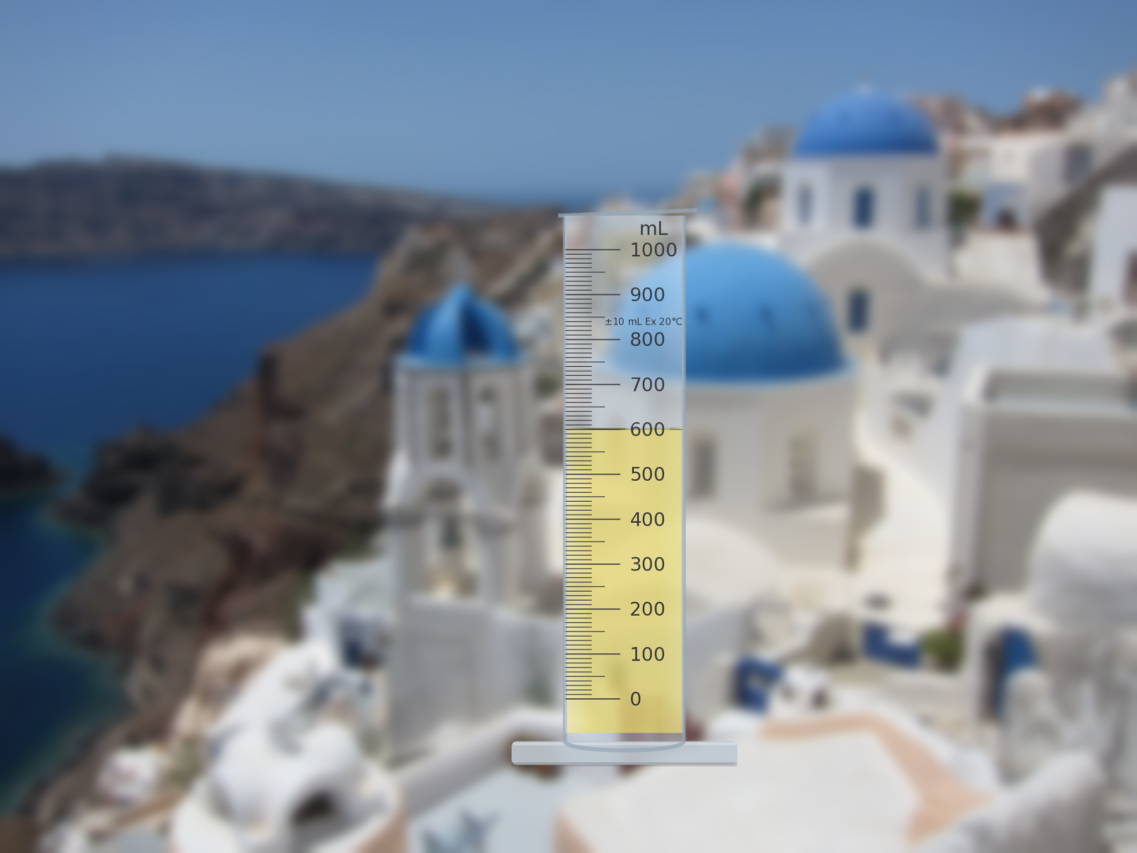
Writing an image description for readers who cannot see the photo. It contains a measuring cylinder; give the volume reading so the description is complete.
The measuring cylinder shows 600 mL
